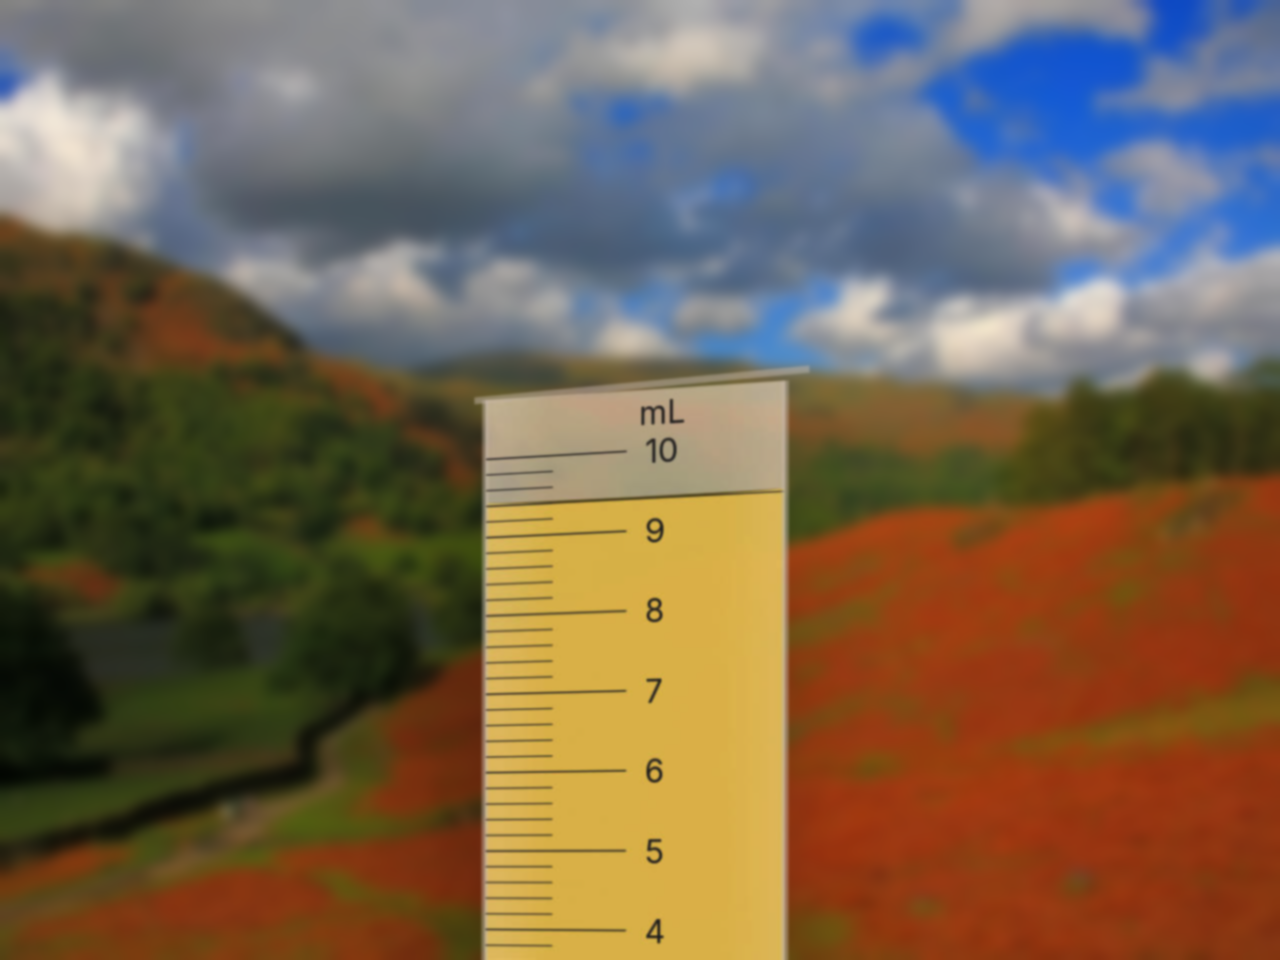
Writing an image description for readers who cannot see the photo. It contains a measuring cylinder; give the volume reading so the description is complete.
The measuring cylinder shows 9.4 mL
